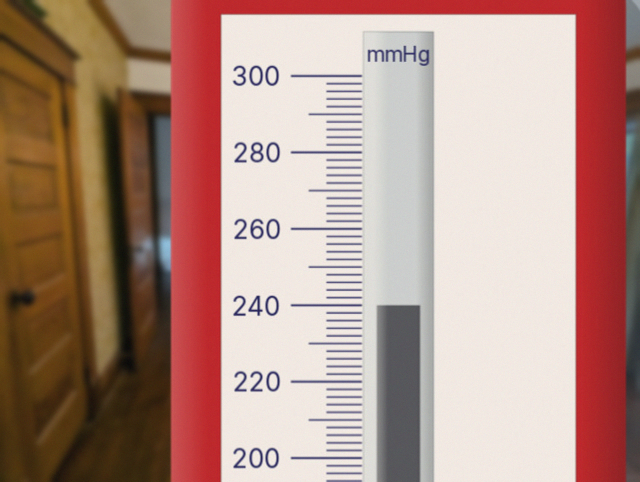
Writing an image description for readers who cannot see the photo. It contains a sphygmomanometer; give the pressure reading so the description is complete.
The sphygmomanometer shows 240 mmHg
